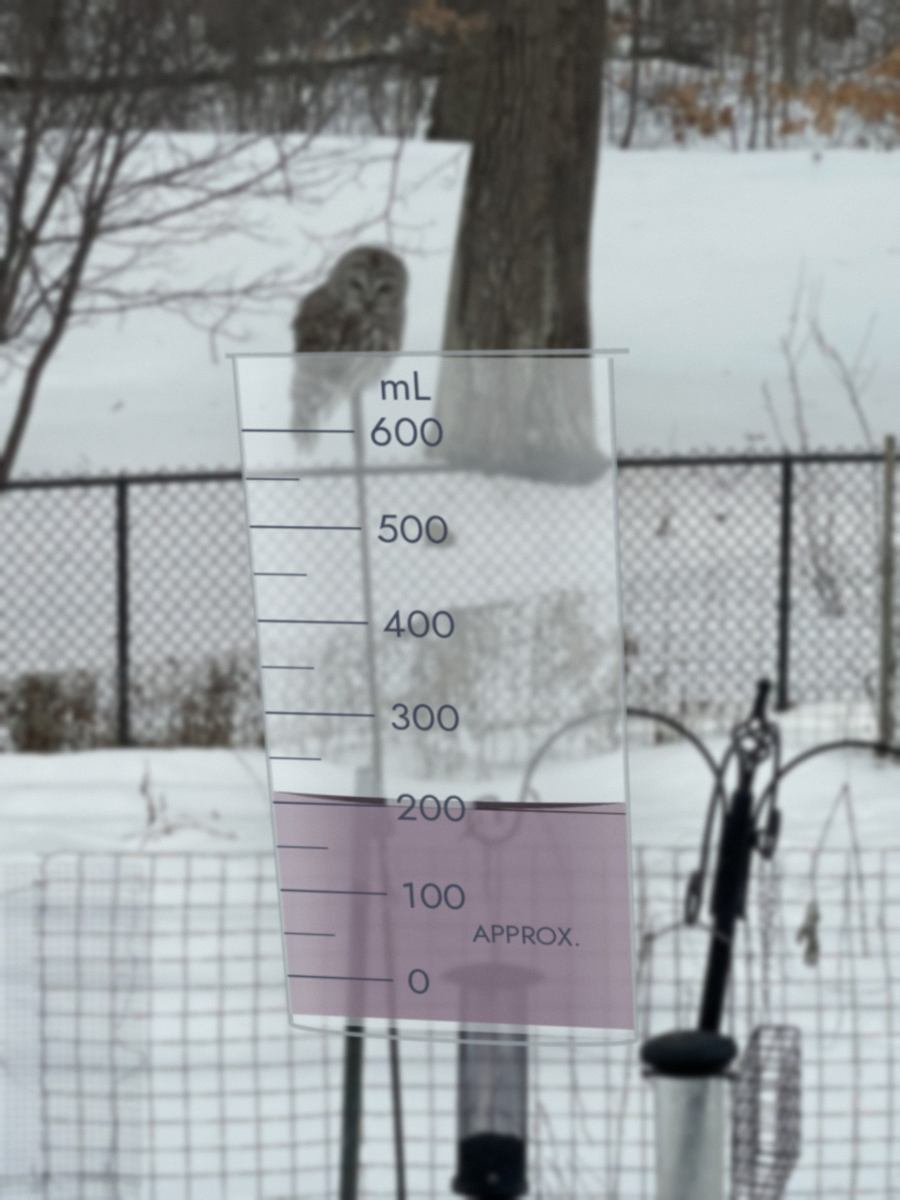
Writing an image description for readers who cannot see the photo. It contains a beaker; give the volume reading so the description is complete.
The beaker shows 200 mL
